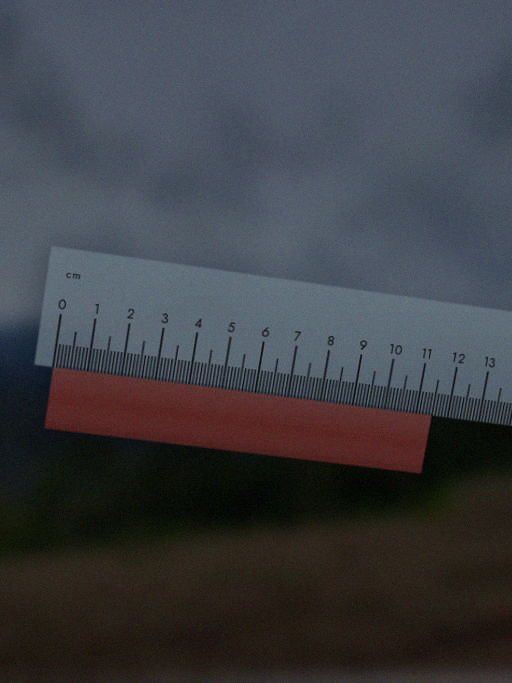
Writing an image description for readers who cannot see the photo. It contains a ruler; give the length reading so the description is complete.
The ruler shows 11.5 cm
